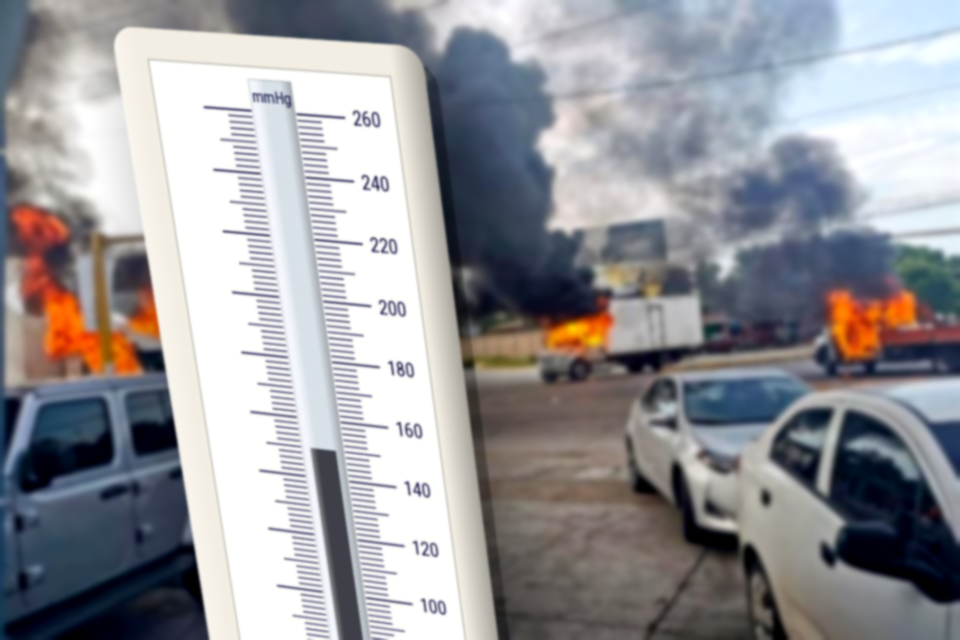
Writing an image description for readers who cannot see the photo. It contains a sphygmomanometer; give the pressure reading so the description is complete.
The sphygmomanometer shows 150 mmHg
